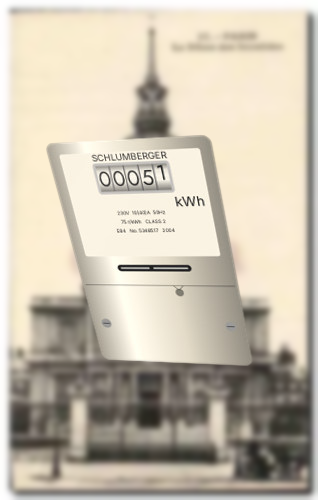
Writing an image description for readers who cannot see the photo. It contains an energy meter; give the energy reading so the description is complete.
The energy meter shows 51 kWh
